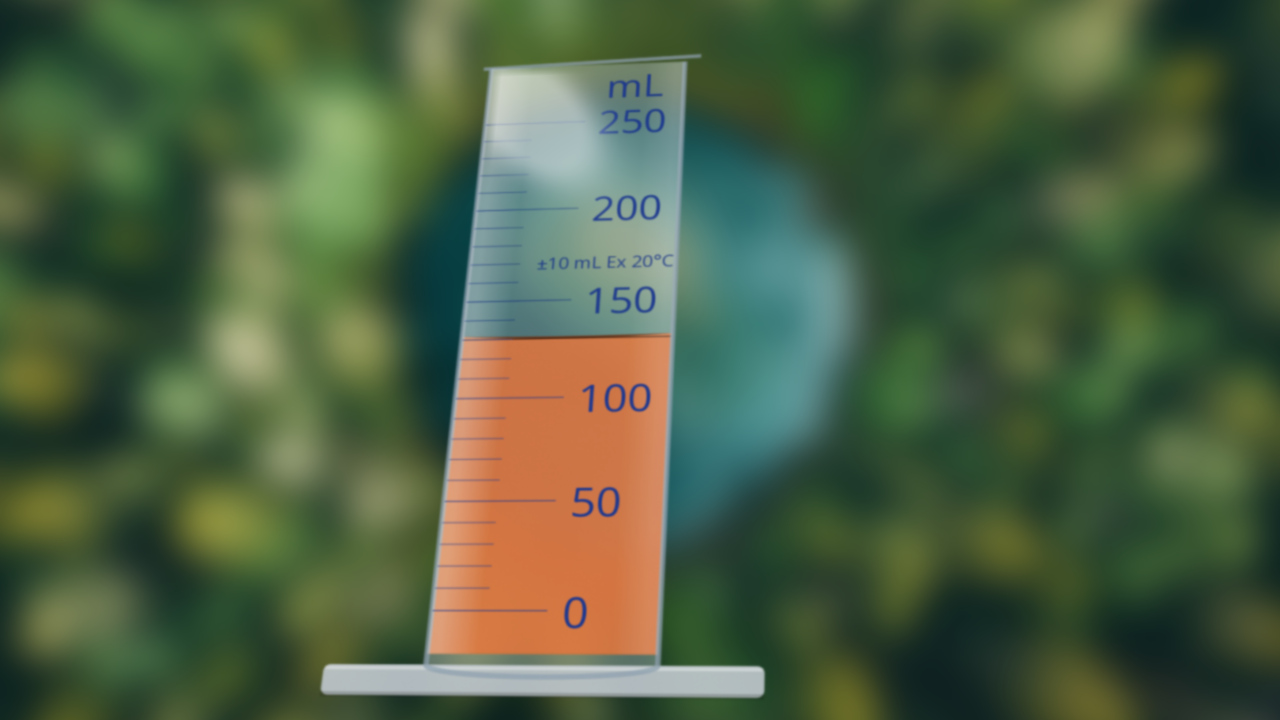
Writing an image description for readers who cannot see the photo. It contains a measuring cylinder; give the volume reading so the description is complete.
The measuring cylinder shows 130 mL
